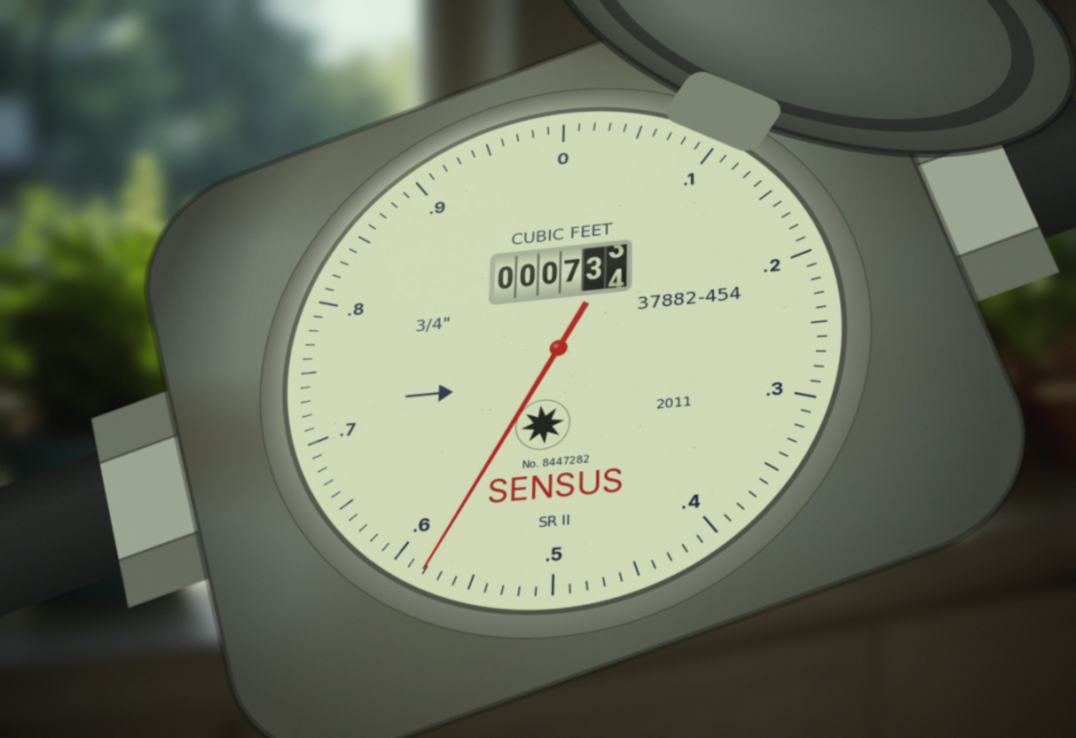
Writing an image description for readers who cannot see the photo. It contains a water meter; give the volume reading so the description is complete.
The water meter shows 733.58 ft³
